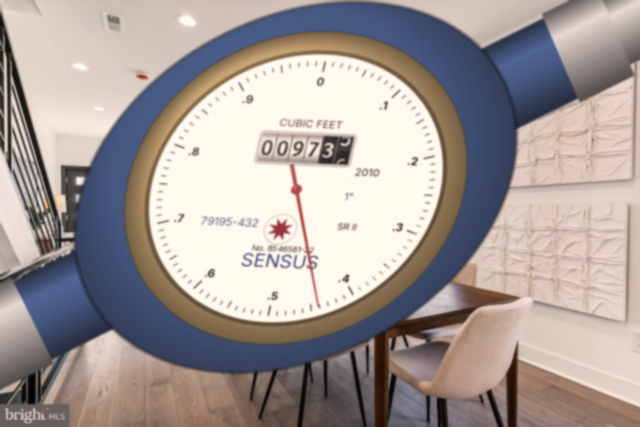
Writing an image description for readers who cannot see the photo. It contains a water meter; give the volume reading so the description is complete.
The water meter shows 9735.44 ft³
